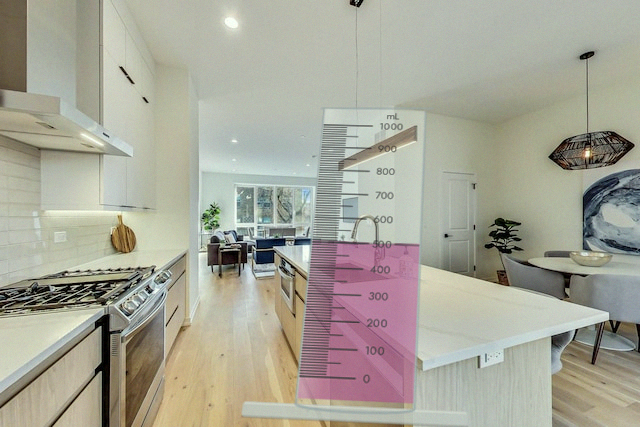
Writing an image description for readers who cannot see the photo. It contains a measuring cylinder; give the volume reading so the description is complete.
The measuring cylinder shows 500 mL
